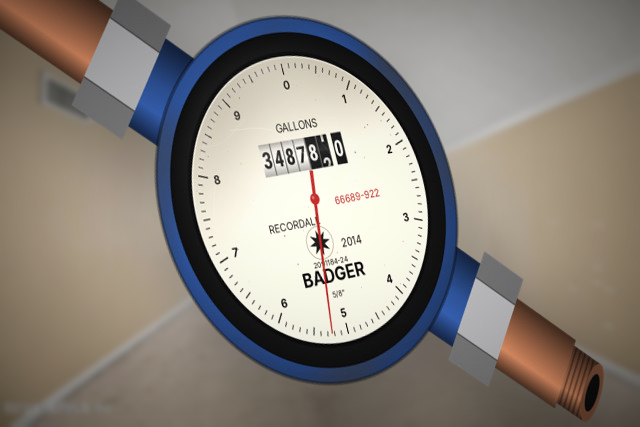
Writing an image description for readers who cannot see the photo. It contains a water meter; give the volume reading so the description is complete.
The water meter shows 3487815.2 gal
